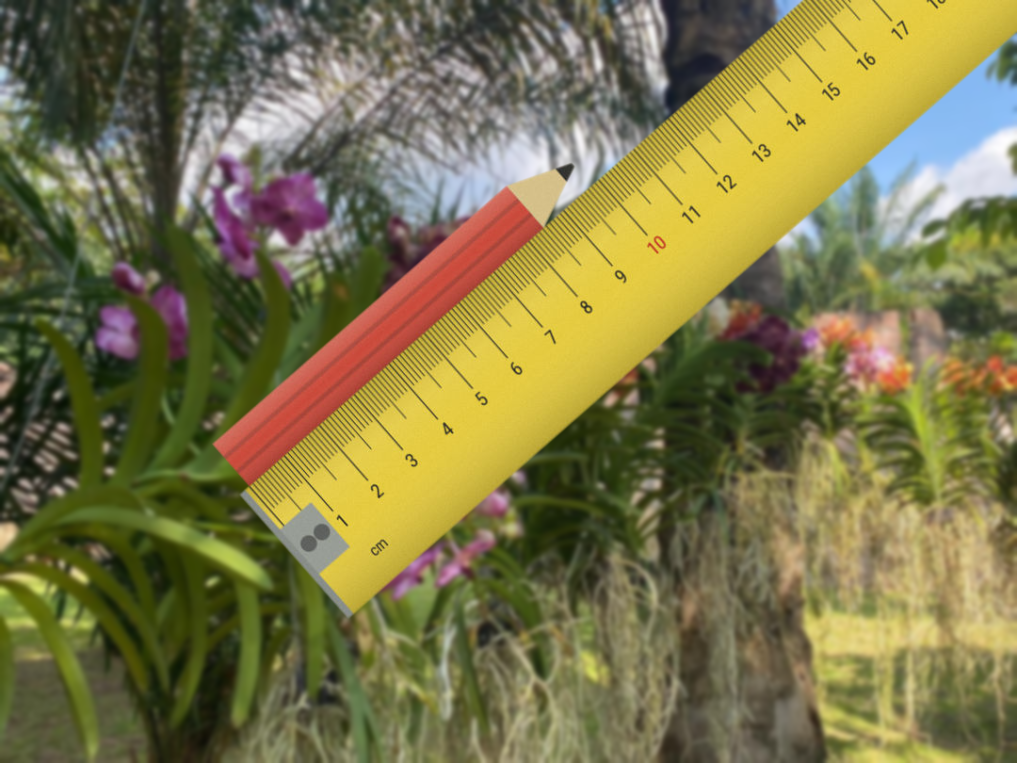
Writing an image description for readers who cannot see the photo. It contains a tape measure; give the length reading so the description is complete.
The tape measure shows 9.8 cm
